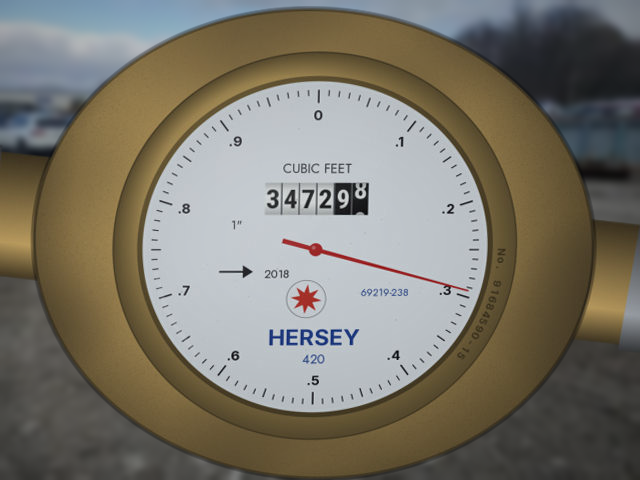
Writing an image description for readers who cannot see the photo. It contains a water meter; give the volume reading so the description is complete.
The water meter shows 347298.29 ft³
